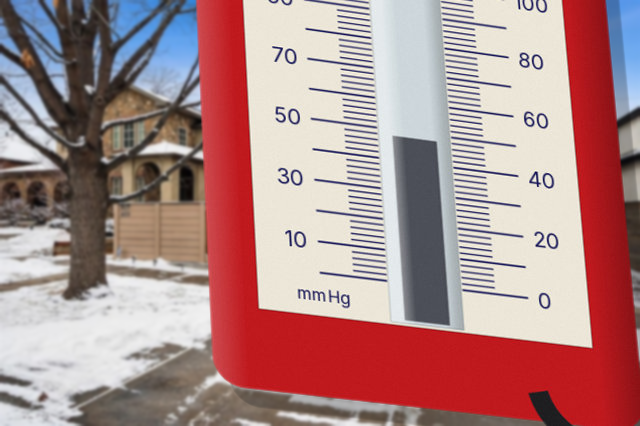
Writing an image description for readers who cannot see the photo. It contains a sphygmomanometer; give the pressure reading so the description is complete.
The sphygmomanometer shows 48 mmHg
